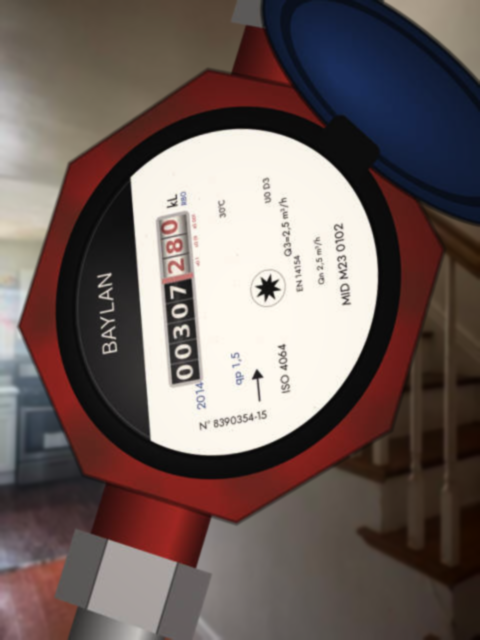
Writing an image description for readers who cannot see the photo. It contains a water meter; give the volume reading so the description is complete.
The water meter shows 307.280 kL
